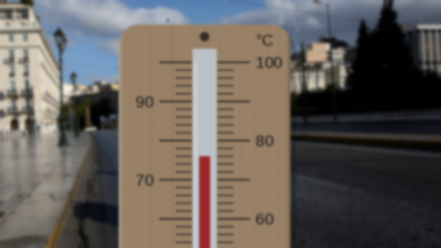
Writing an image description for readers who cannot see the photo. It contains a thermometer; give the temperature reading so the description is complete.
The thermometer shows 76 °C
